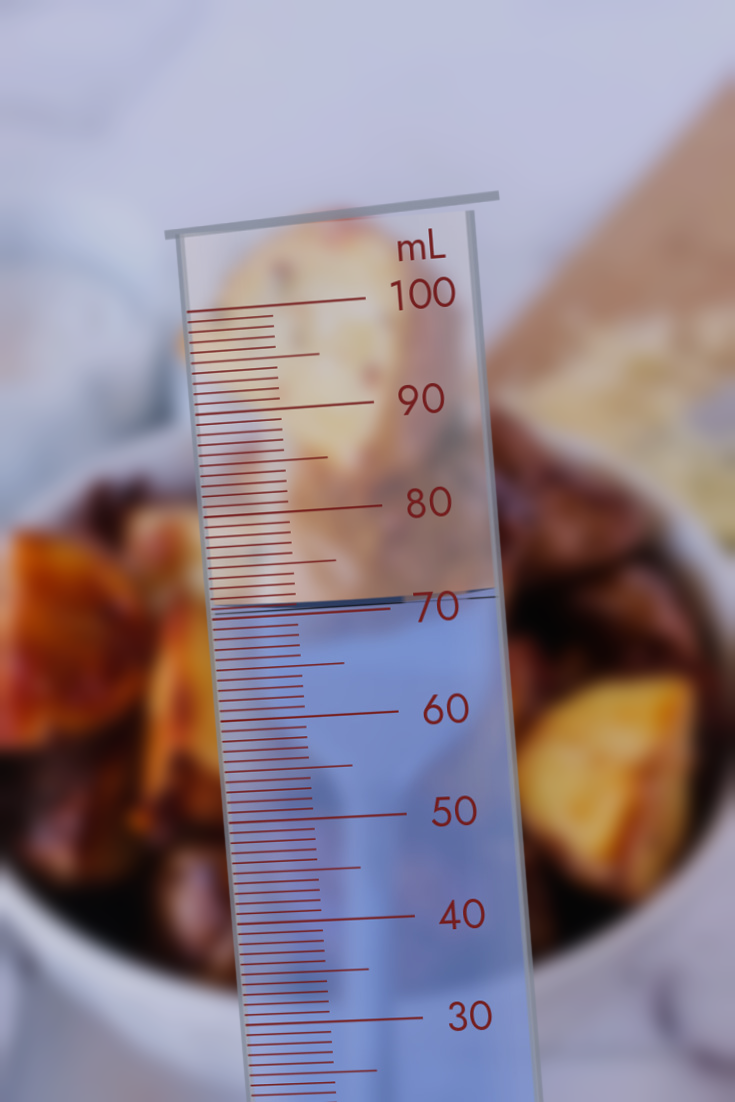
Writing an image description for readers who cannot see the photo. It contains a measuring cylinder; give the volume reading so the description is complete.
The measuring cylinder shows 70.5 mL
